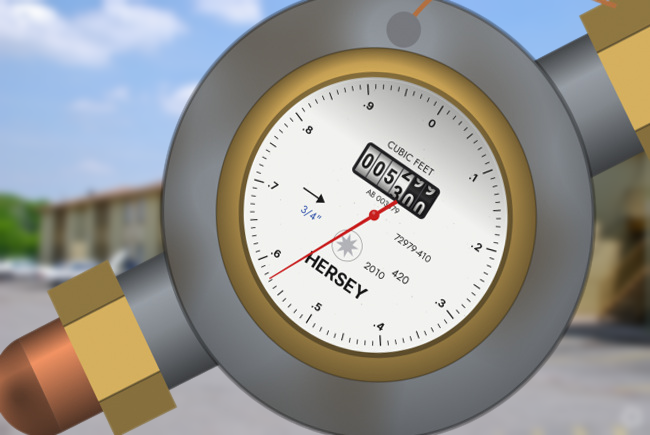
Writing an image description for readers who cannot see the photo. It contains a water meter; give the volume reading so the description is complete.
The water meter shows 5299.57 ft³
